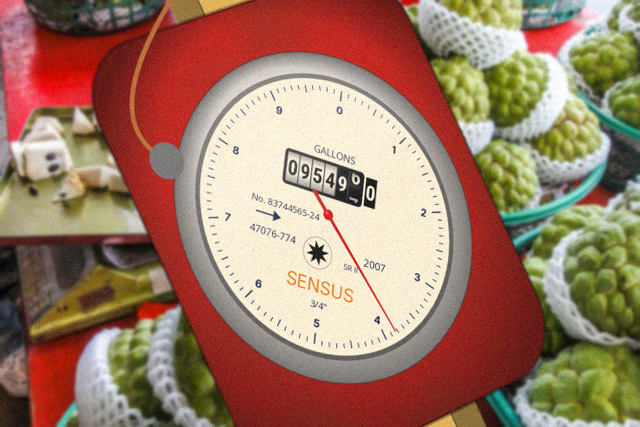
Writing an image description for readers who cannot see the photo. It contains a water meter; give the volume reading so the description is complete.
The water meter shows 954963.8 gal
